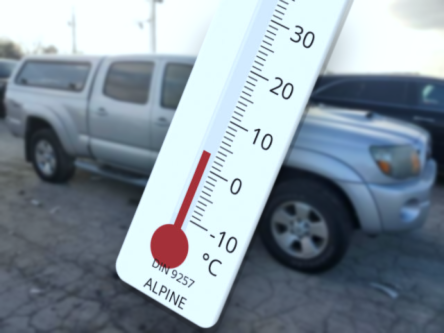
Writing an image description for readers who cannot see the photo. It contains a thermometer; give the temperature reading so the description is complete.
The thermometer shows 3 °C
